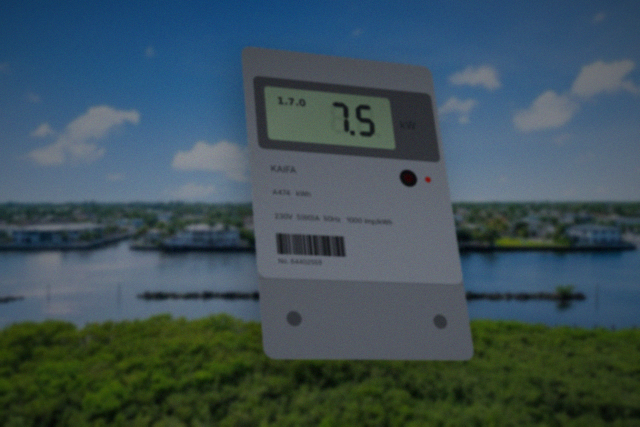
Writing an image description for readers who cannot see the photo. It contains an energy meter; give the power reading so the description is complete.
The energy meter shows 7.5 kW
